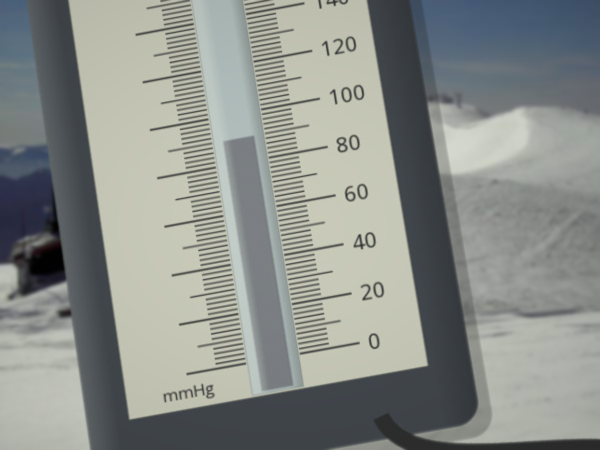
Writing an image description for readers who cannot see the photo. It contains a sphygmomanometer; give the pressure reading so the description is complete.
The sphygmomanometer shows 90 mmHg
